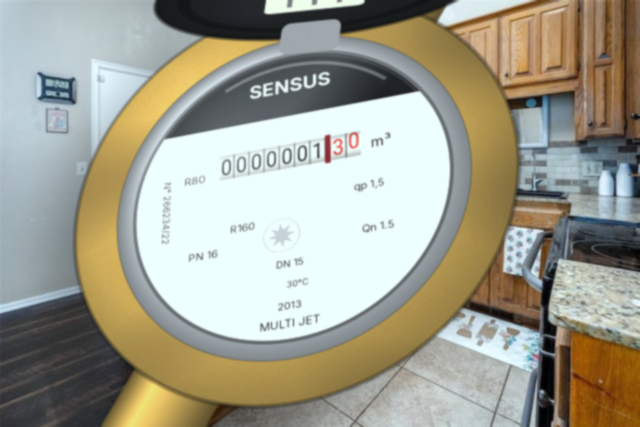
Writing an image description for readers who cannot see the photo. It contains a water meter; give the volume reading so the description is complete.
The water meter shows 1.30 m³
